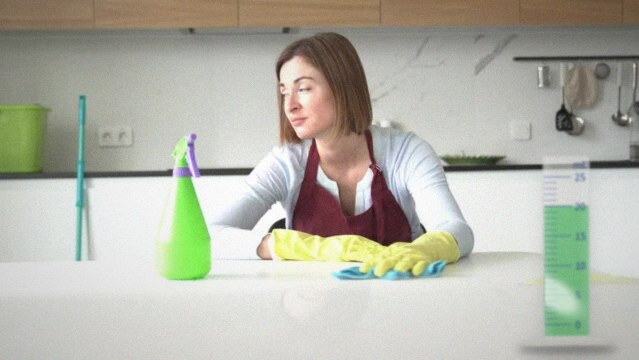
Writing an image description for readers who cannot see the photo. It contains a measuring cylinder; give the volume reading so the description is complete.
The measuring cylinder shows 20 mL
